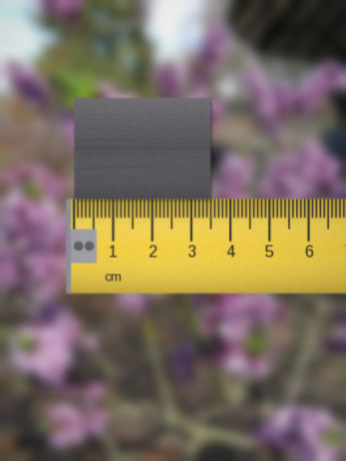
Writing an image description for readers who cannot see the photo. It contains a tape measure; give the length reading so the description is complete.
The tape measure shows 3.5 cm
